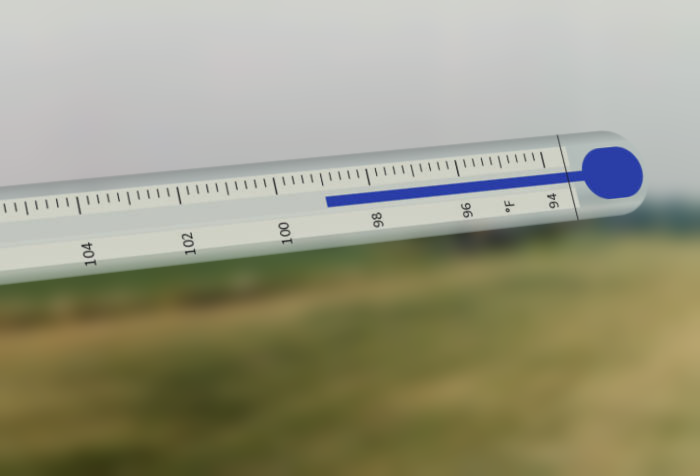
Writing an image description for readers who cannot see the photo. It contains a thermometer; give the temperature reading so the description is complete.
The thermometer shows 99 °F
